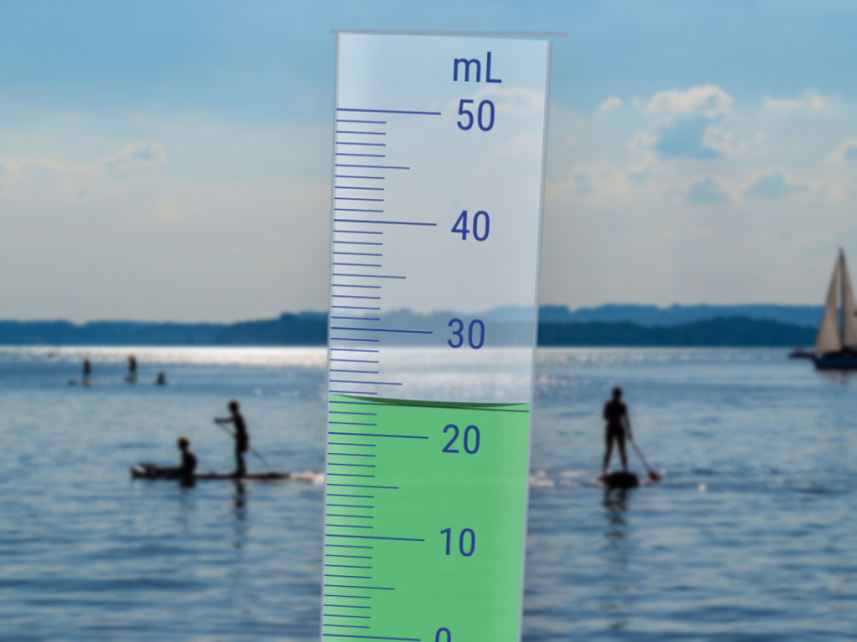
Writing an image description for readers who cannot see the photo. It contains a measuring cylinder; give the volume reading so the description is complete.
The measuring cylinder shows 23 mL
